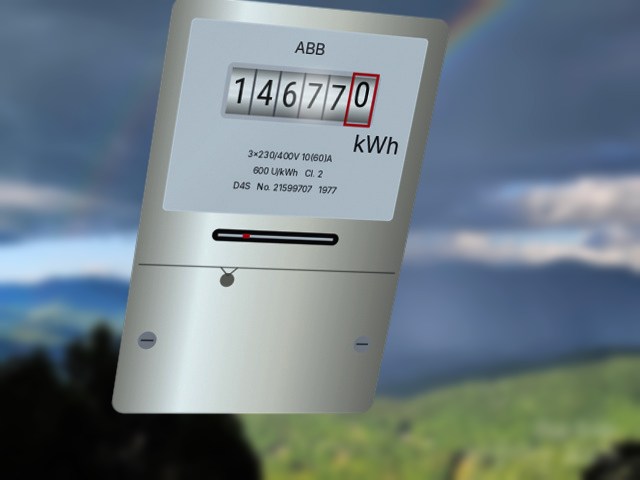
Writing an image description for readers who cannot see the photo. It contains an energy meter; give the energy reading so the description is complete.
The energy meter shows 14677.0 kWh
